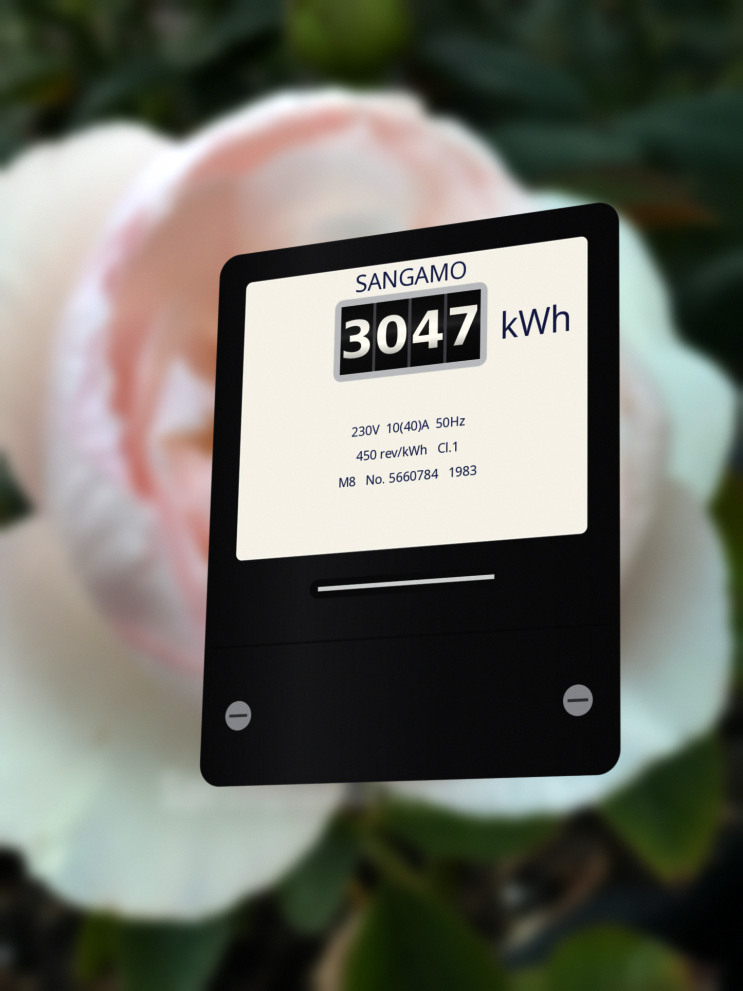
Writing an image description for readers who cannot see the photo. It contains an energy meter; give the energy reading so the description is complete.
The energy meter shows 3047 kWh
